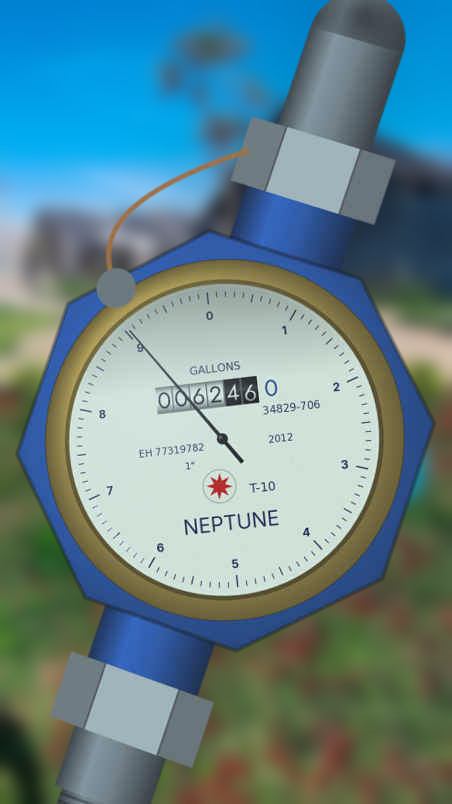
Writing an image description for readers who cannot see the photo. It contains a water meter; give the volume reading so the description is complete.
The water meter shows 62459.0 gal
